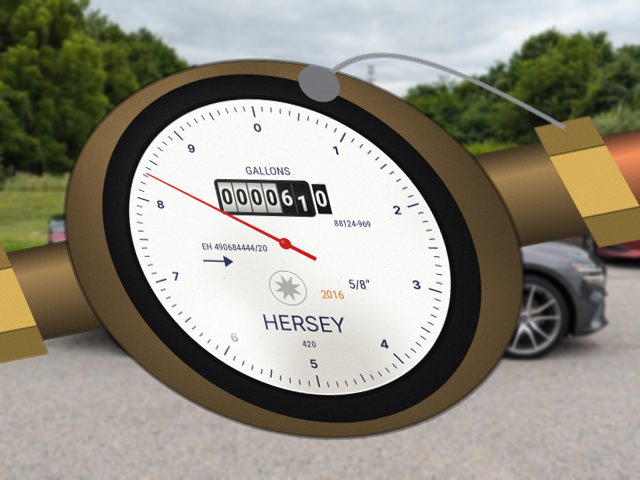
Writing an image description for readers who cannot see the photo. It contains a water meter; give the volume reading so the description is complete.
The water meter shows 608.3 gal
